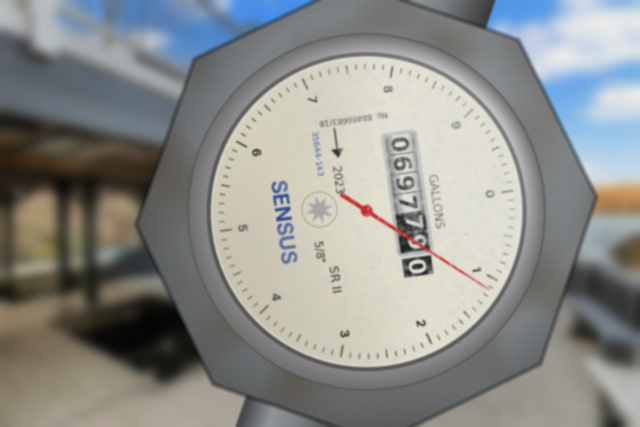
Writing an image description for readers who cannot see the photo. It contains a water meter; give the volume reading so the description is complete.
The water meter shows 697791.1 gal
